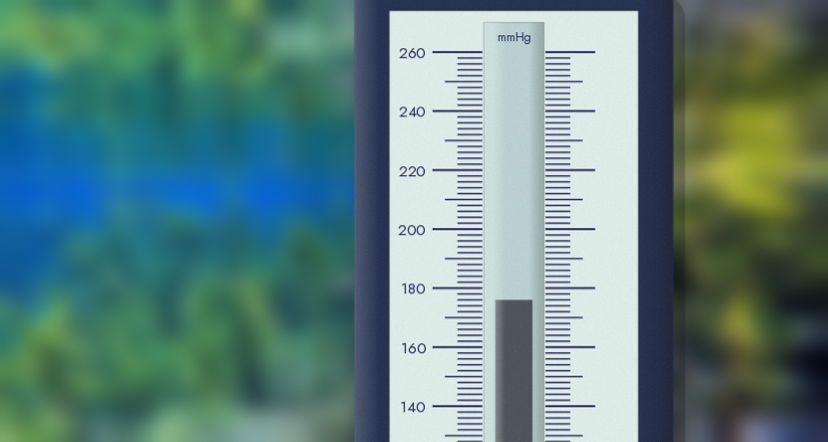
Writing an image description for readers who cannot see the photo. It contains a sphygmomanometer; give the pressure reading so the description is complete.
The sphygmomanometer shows 176 mmHg
